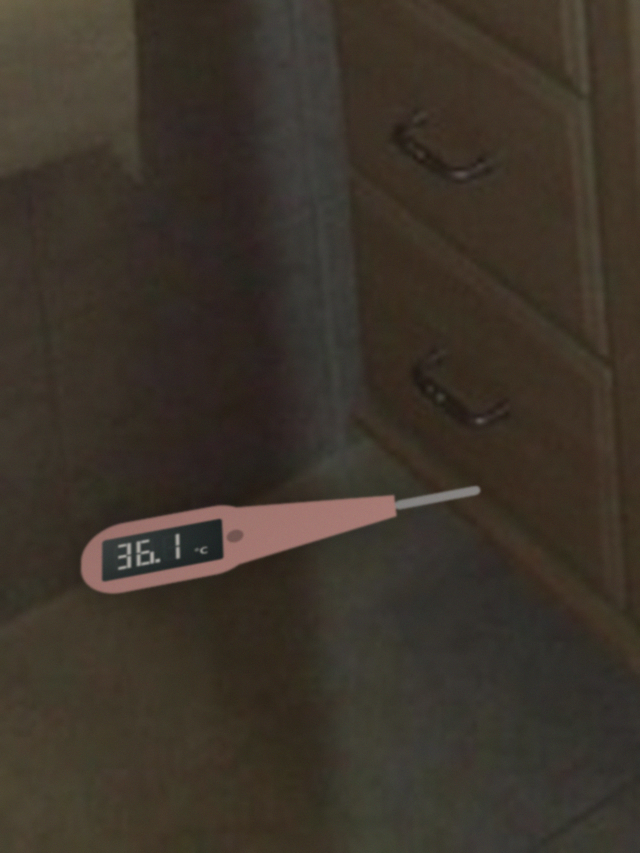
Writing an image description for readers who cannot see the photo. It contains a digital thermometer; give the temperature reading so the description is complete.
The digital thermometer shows 36.1 °C
